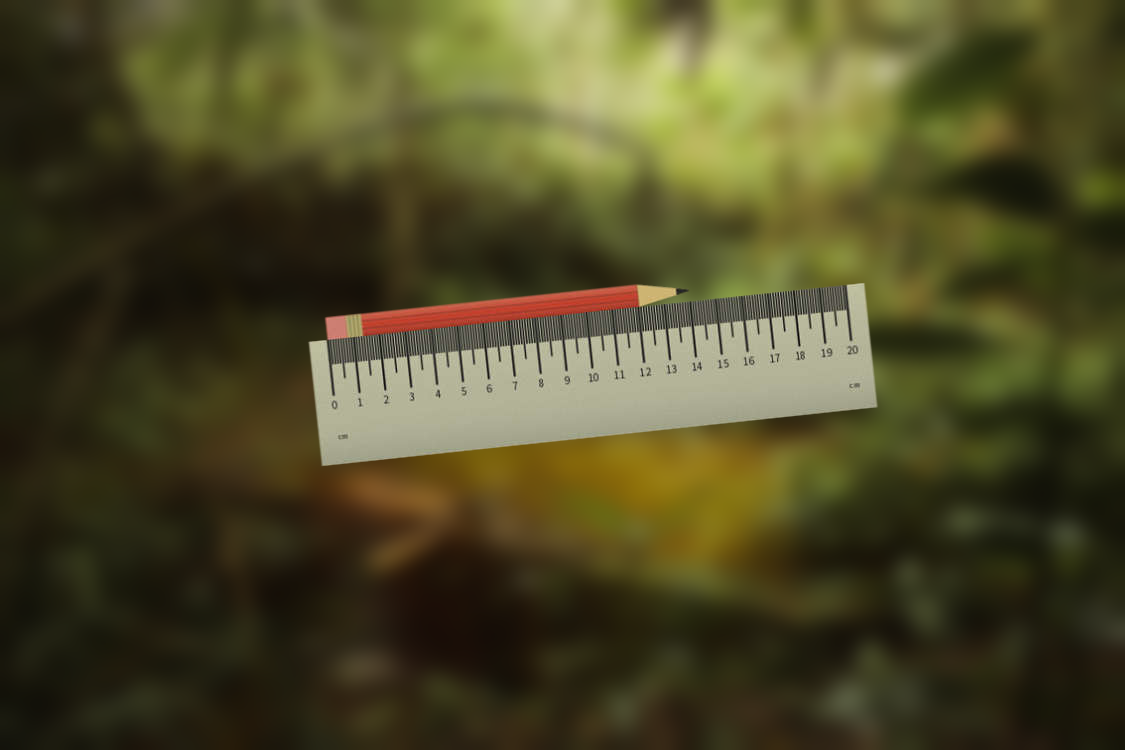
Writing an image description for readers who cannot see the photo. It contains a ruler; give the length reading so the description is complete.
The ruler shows 14 cm
